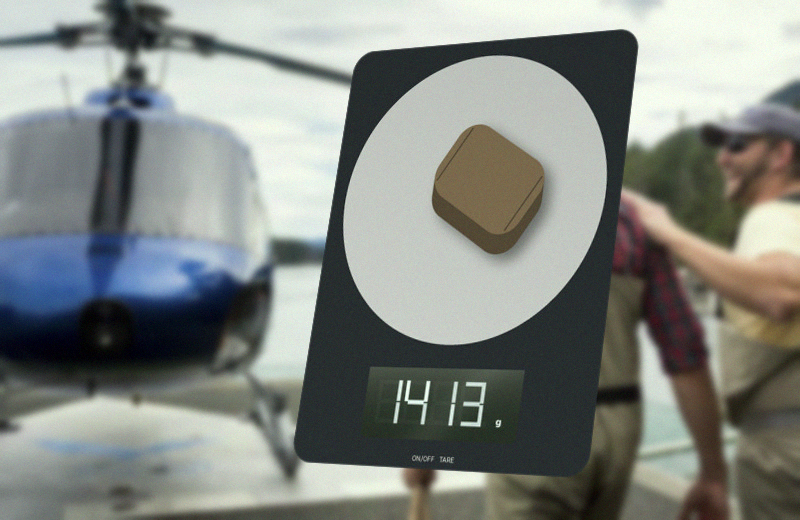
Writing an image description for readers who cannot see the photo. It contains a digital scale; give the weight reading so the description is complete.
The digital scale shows 1413 g
